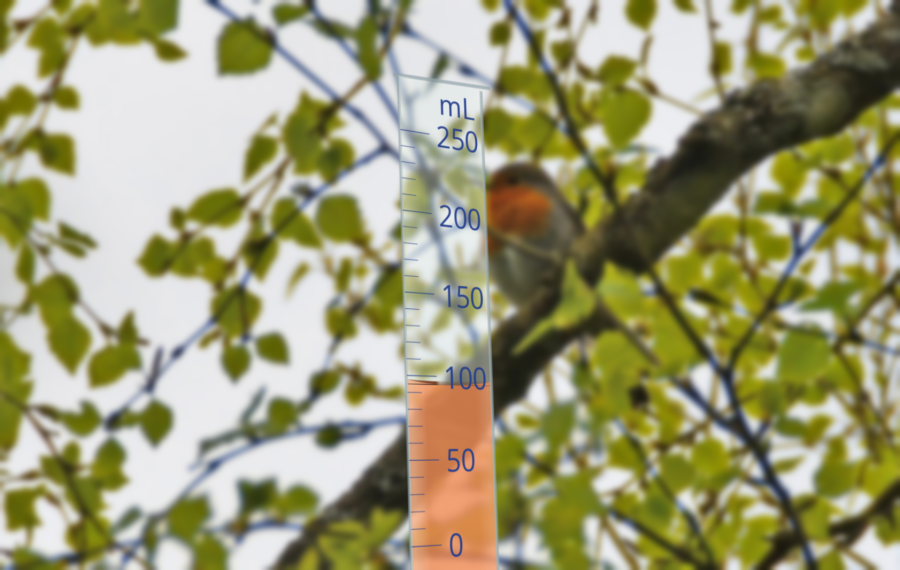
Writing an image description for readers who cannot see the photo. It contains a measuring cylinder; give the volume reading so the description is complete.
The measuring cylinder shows 95 mL
